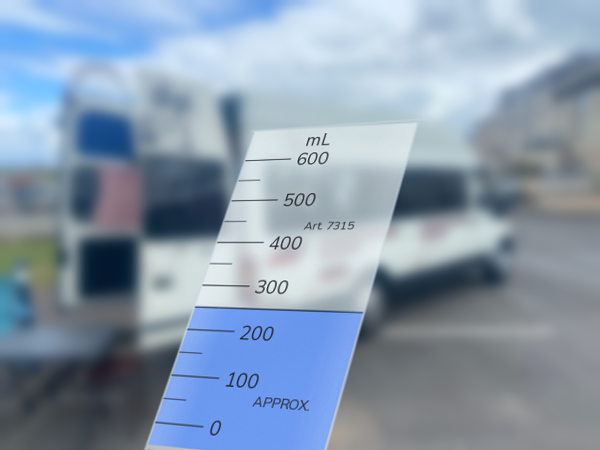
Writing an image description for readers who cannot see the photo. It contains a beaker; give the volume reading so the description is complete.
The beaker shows 250 mL
